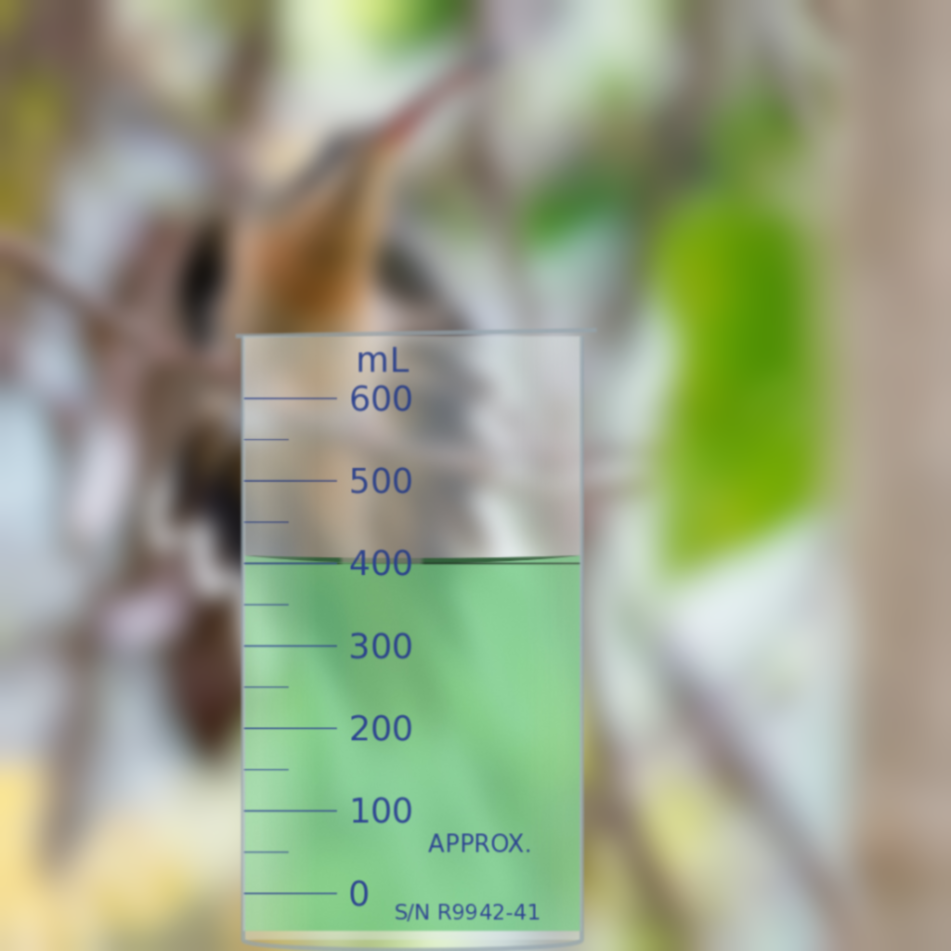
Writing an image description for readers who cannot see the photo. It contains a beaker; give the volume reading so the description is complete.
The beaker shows 400 mL
